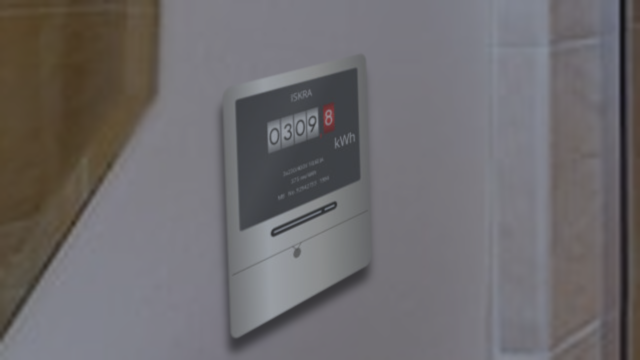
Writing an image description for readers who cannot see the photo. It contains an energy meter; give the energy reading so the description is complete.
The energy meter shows 309.8 kWh
